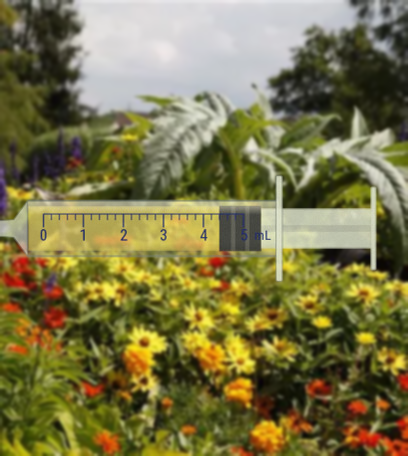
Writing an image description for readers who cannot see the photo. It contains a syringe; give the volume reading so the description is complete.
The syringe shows 4.4 mL
